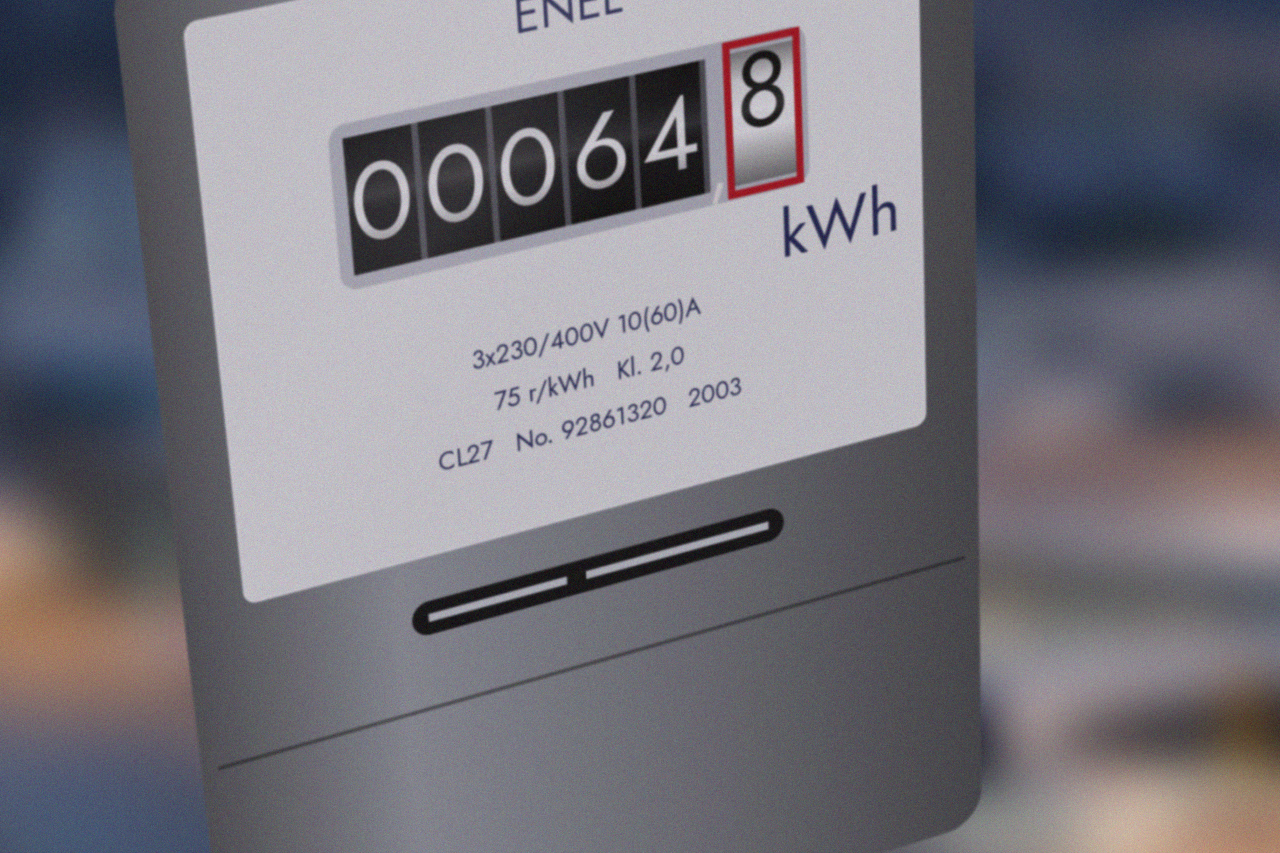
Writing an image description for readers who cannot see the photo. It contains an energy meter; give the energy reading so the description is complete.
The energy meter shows 64.8 kWh
